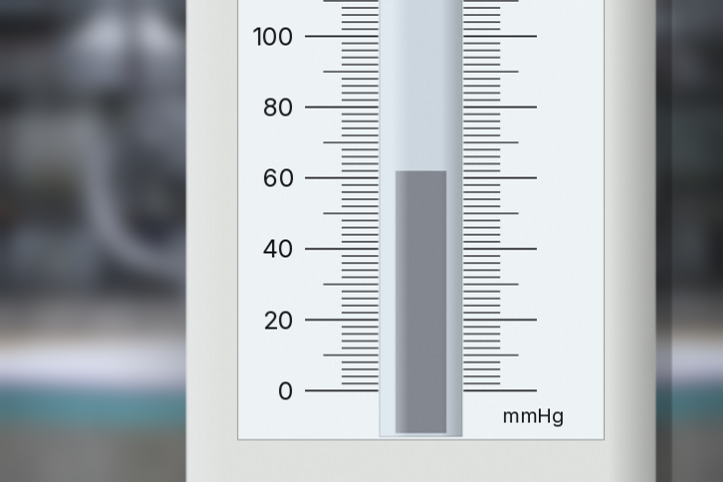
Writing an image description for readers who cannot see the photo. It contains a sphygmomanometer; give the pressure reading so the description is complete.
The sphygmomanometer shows 62 mmHg
